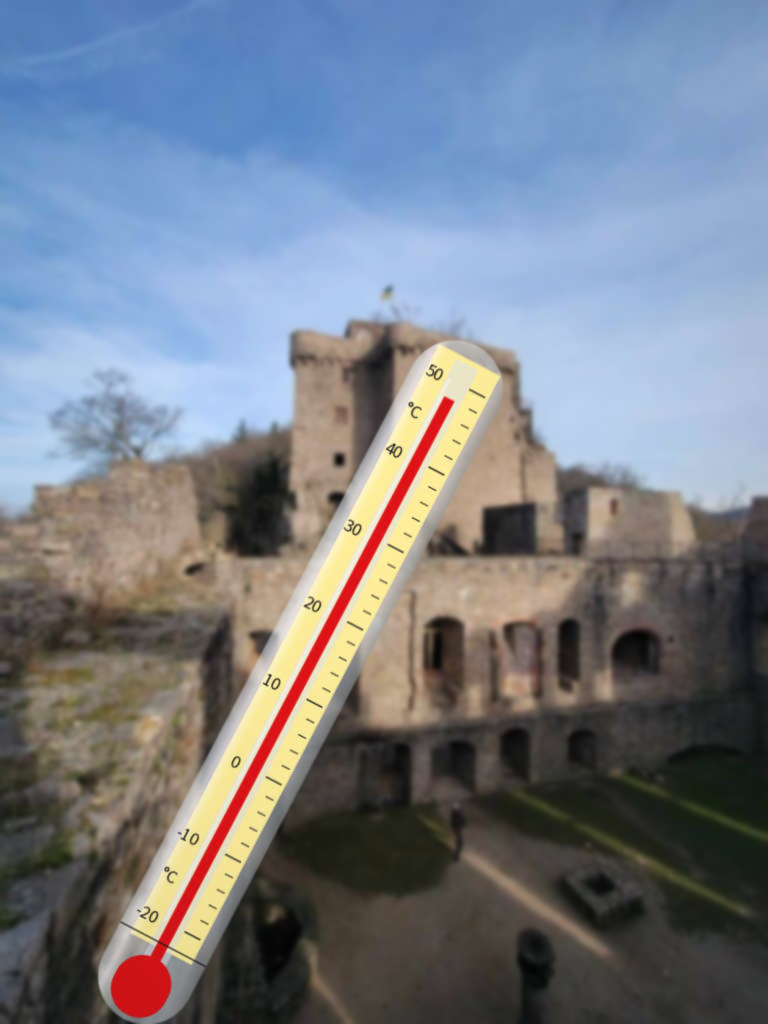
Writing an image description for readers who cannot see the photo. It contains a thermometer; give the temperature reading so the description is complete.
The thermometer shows 48 °C
